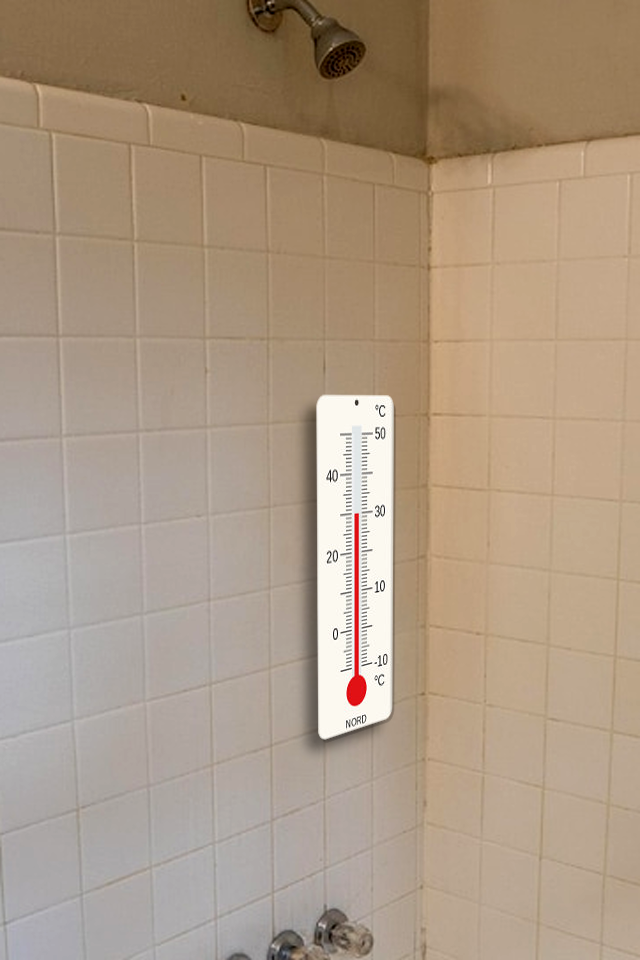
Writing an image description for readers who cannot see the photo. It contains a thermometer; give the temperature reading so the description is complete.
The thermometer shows 30 °C
